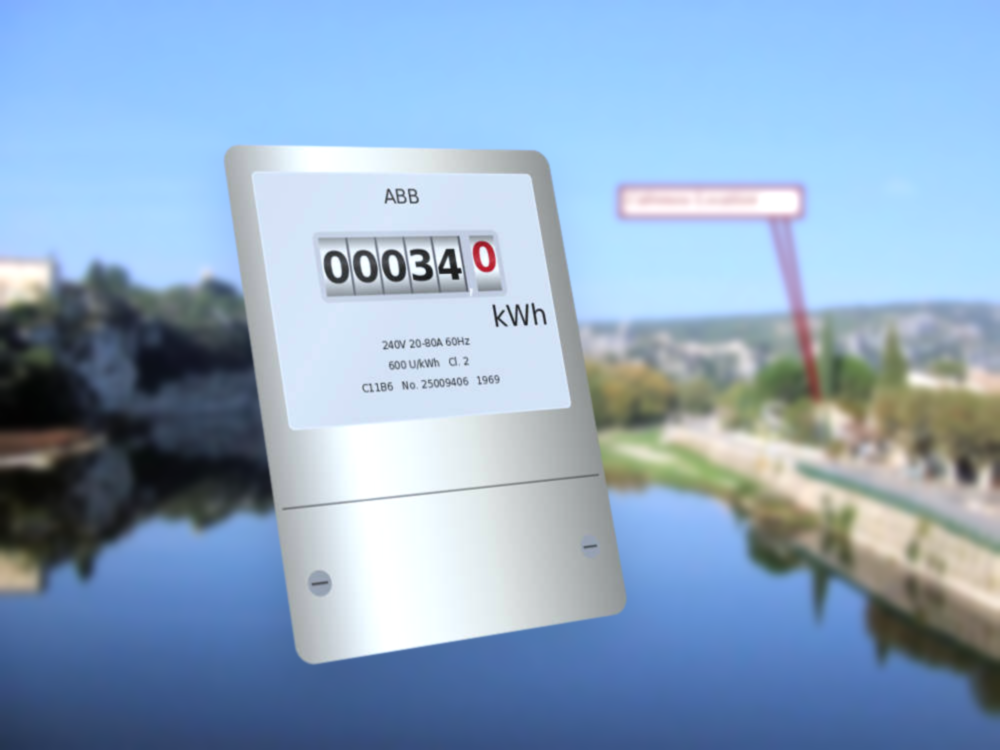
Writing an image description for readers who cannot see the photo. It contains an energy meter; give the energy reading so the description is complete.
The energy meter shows 34.0 kWh
